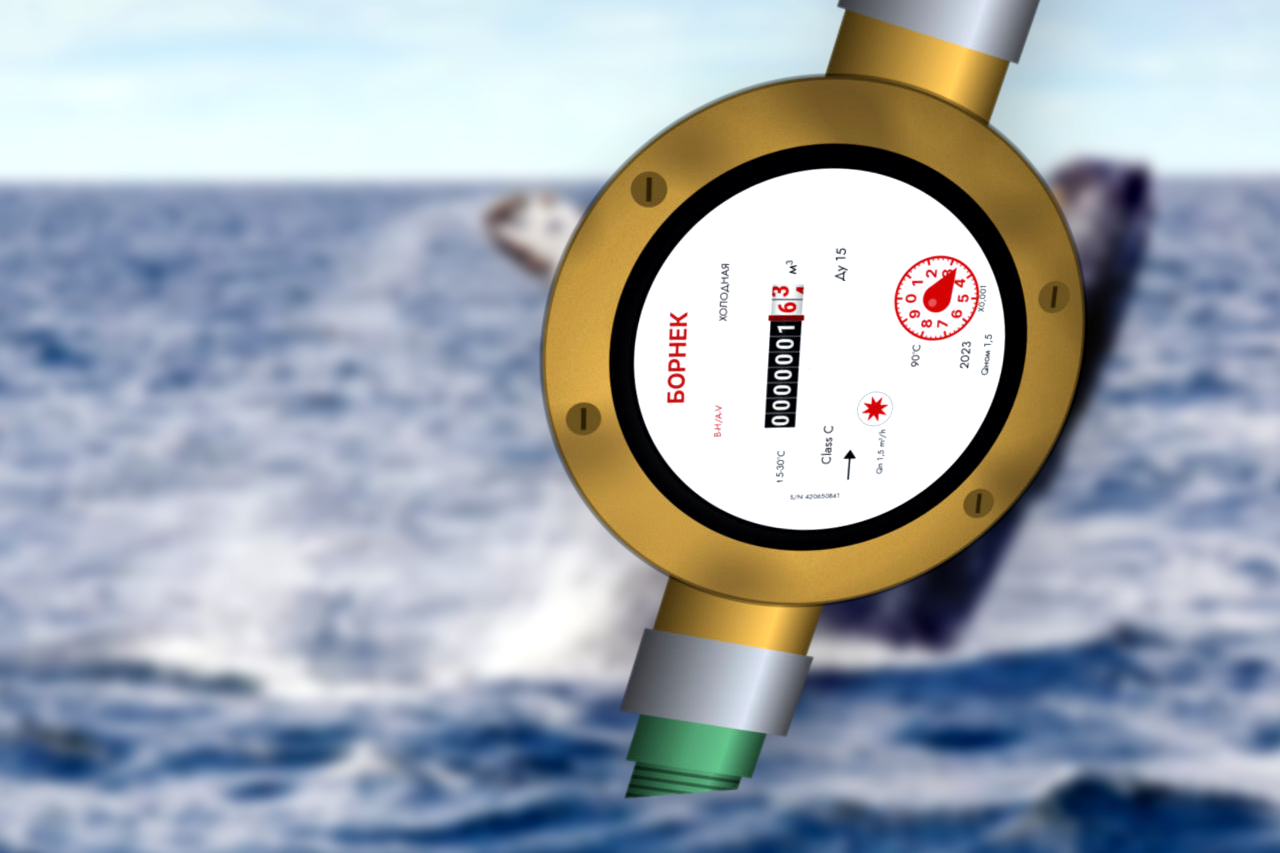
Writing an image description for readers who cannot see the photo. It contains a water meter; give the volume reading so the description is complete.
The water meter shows 1.633 m³
